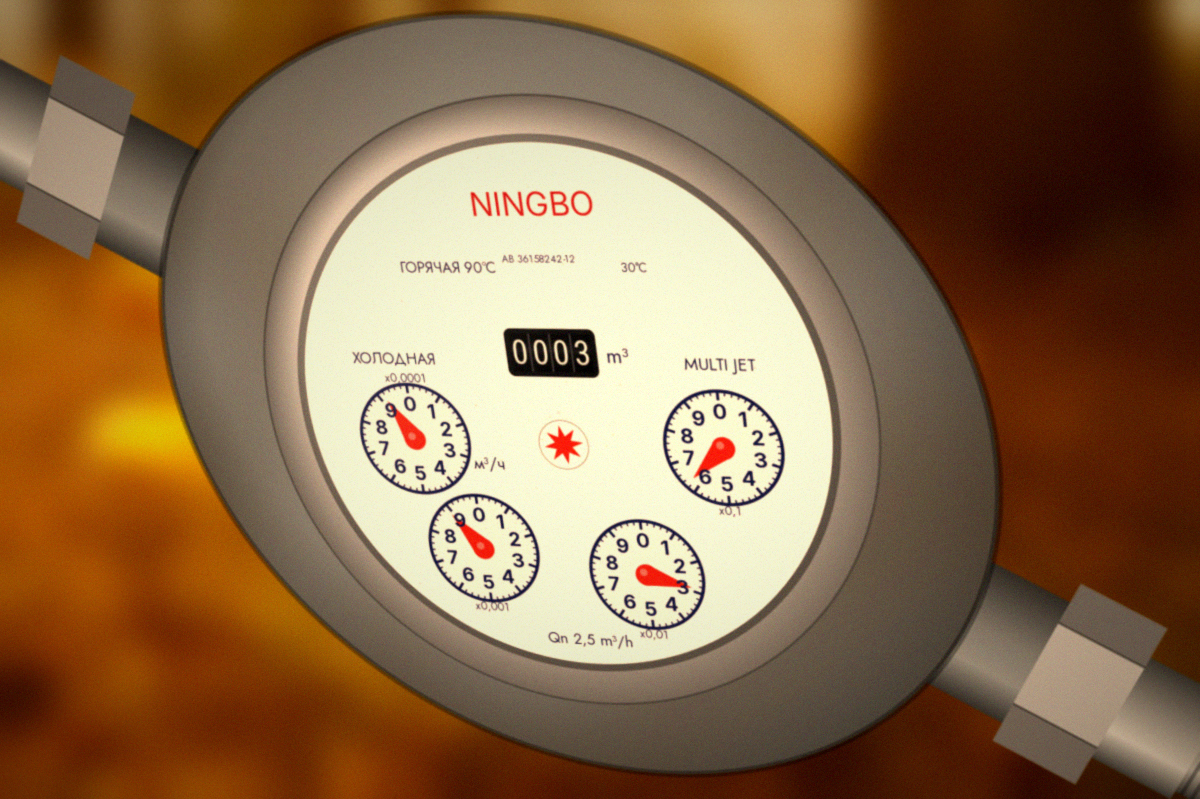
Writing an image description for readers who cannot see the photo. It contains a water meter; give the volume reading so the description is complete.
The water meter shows 3.6289 m³
